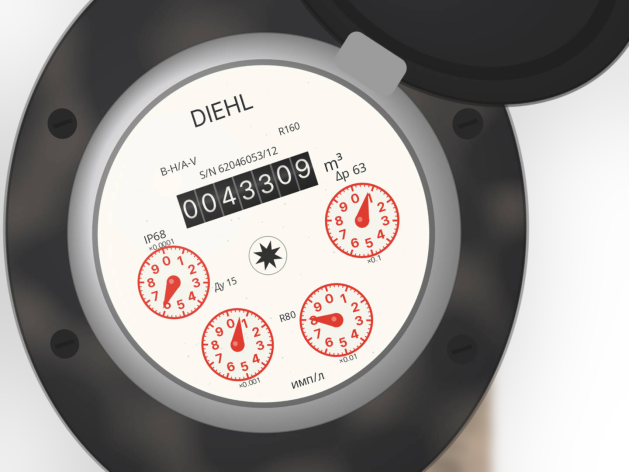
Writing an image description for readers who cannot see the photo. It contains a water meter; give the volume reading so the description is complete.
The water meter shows 43309.0806 m³
